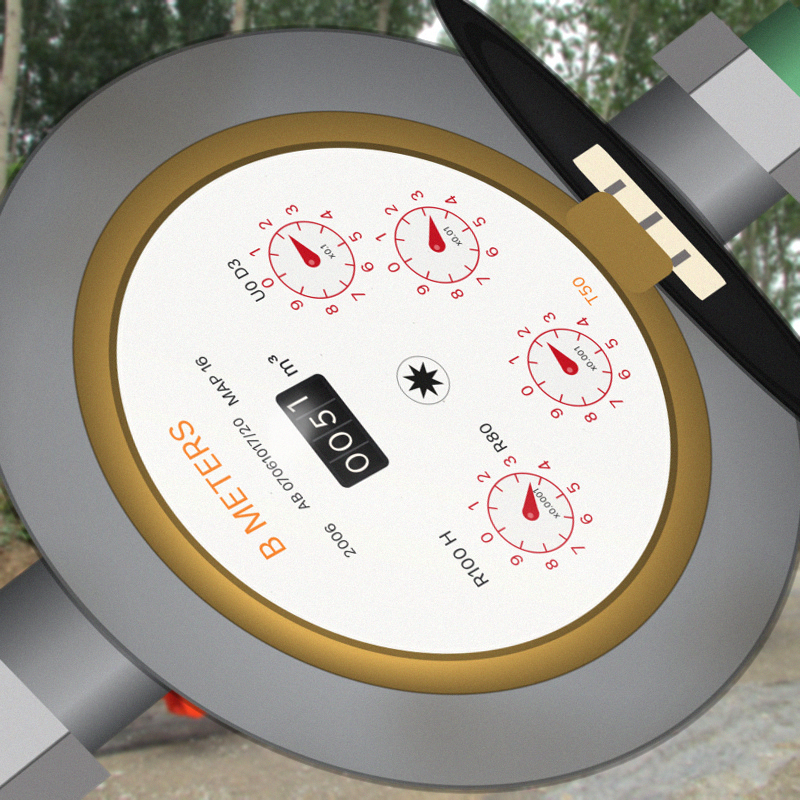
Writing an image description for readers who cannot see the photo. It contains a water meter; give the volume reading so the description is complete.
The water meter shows 51.2323 m³
